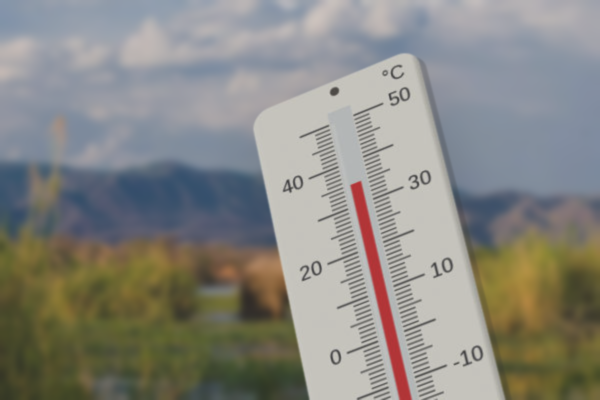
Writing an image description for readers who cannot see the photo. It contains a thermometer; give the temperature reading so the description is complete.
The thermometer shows 35 °C
